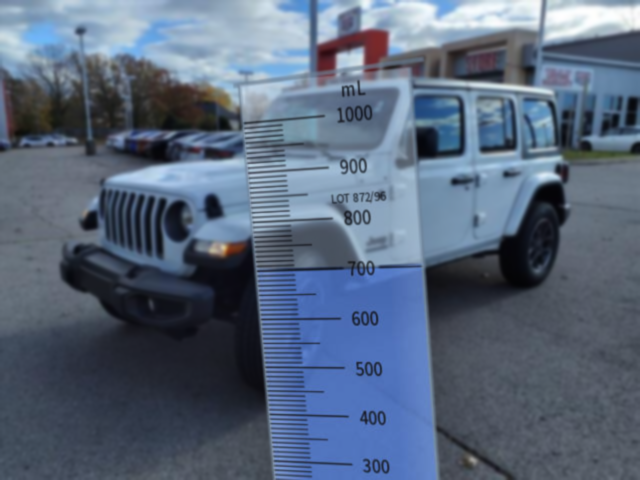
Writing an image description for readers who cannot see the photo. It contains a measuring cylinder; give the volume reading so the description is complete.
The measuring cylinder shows 700 mL
